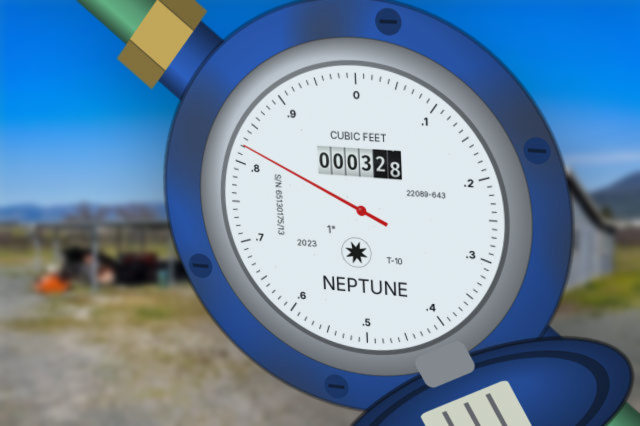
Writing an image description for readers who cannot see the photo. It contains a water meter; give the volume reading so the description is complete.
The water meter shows 327.82 ft³
